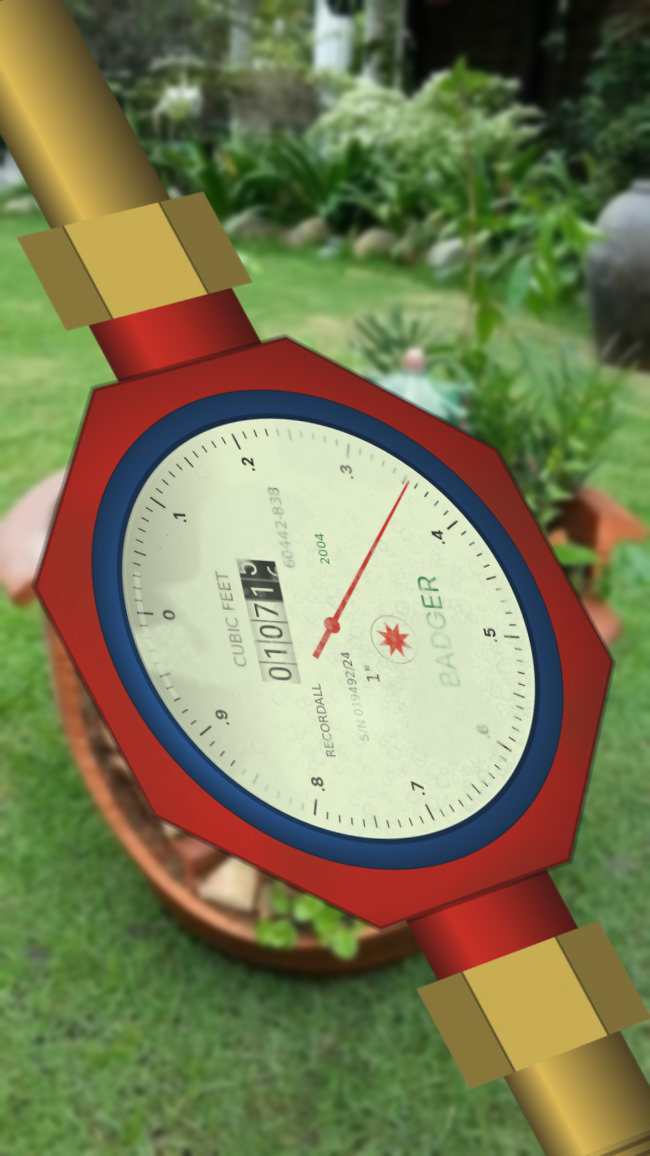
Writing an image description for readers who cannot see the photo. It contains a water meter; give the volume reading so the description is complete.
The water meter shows 10715.35 ft³
